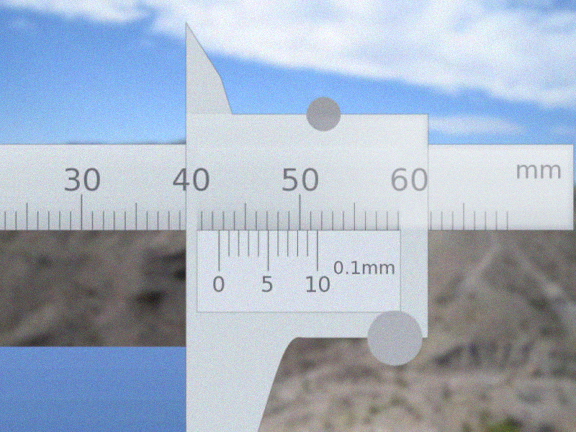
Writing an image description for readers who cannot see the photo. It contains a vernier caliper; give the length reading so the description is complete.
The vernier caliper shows 42.6 mm
